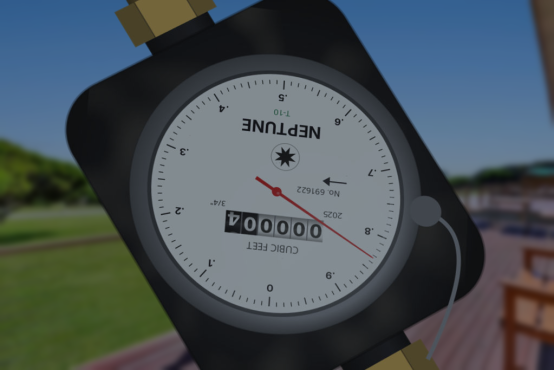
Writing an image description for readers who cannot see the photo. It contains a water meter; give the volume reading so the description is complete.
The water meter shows 3.83 ft³
